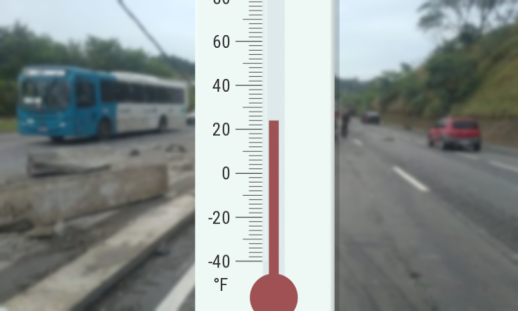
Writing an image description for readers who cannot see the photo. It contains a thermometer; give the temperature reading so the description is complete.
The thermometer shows 24 °F
